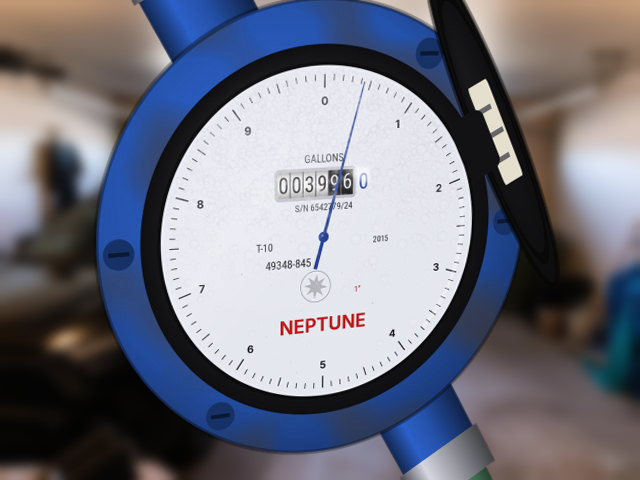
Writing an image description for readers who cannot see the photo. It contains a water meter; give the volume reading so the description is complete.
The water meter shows 39960.4 gal
